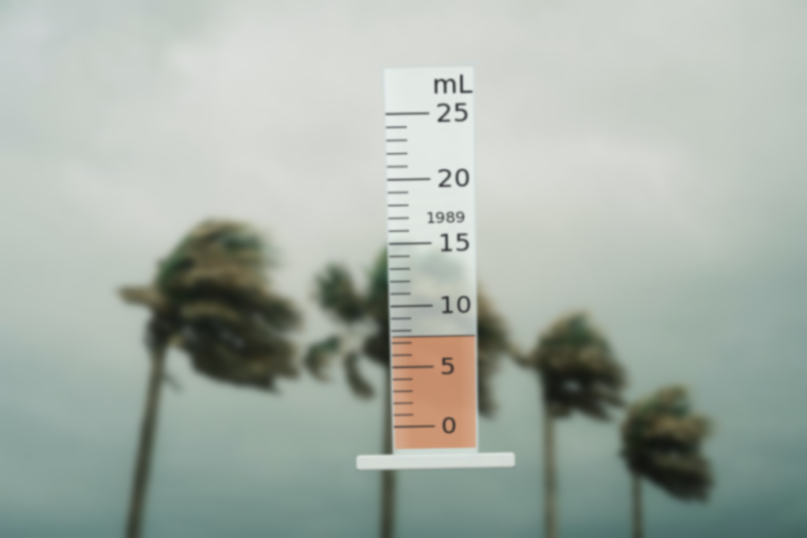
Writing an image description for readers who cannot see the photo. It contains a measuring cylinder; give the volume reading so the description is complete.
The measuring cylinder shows 7.5 mL
